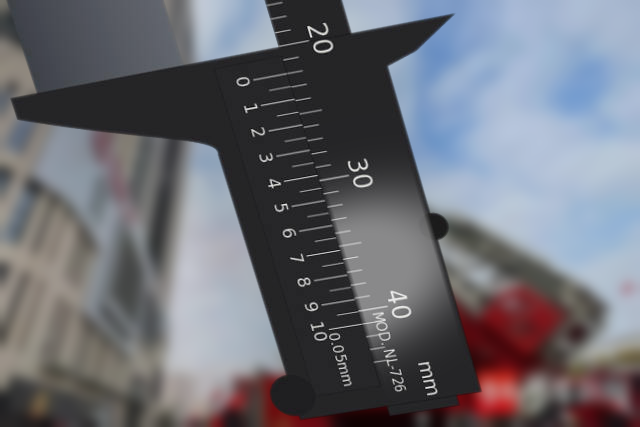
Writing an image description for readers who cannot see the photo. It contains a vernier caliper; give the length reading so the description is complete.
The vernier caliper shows 22.0 mm
